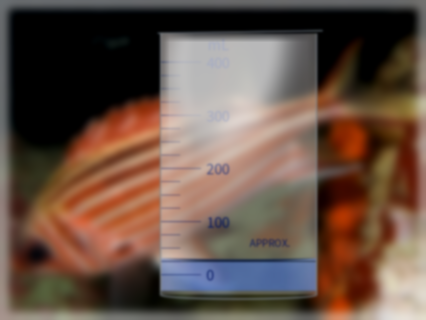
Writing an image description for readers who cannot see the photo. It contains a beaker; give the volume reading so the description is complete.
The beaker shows 25 mL
